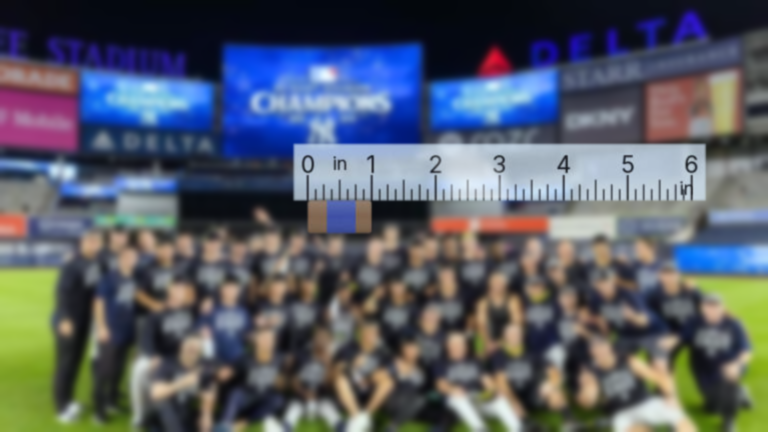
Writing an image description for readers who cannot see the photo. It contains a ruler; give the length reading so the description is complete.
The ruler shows 1 in
